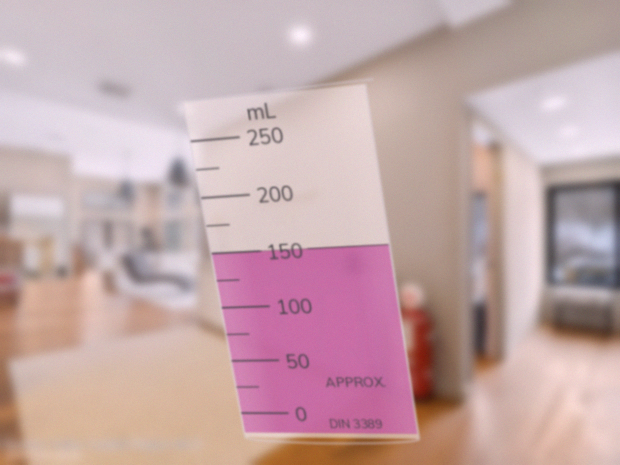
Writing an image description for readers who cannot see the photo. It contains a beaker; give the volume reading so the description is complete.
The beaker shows 150 mL
